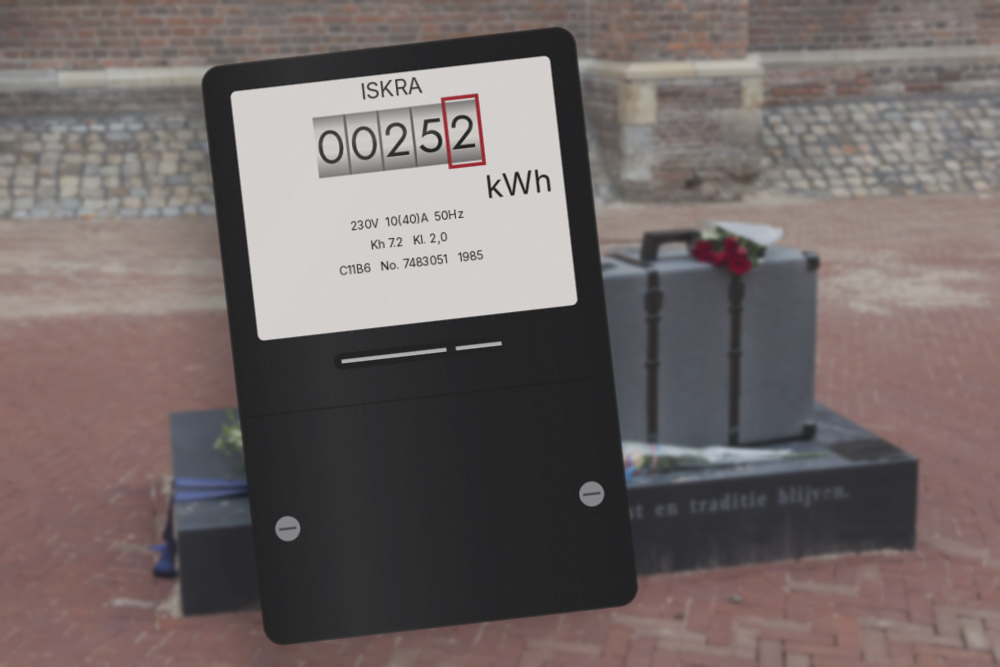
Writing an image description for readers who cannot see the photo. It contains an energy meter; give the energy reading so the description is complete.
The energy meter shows 25.2 kWh
